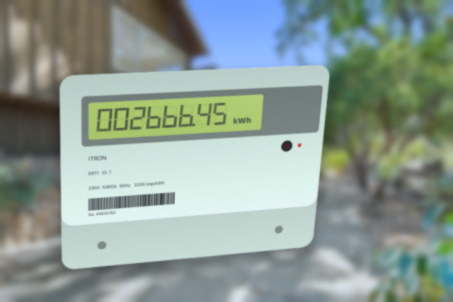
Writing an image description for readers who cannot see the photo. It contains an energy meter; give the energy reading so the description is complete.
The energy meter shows 2666.45 kWh
